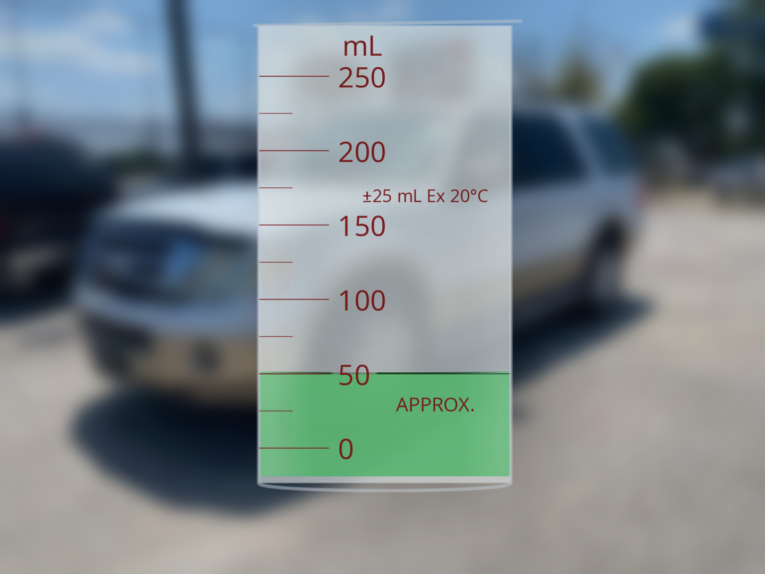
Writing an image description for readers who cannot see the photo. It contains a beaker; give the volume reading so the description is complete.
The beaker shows 50 mL
